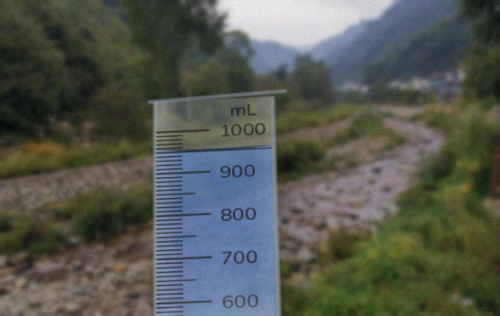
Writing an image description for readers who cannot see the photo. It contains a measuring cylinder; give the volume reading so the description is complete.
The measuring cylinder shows 950 mL
